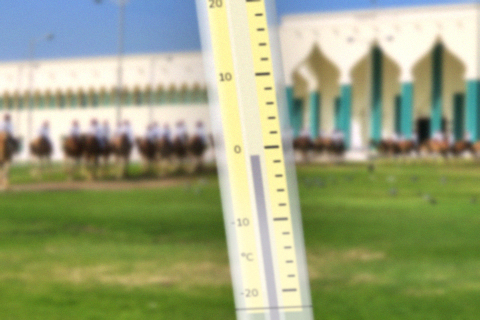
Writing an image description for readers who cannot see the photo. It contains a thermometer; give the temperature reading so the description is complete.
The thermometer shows -1 °C
